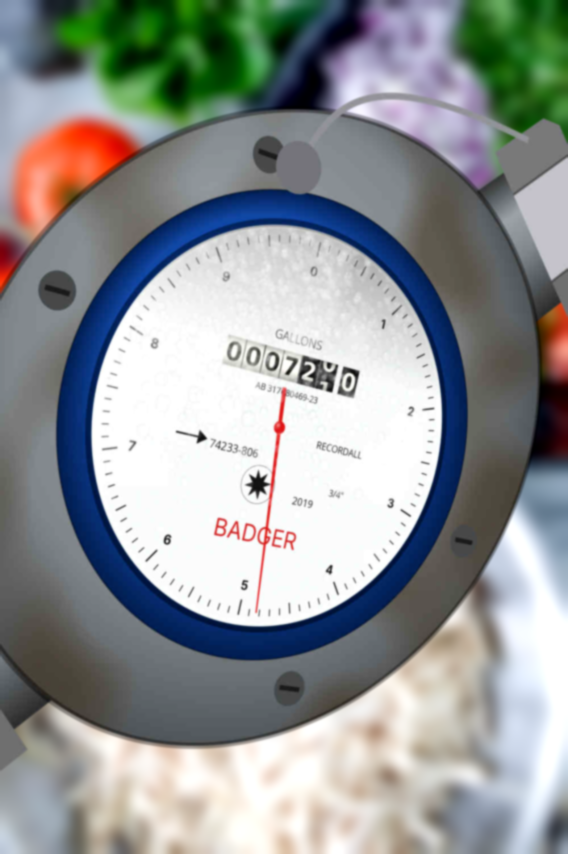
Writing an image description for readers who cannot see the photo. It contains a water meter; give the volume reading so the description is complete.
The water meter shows 7204.8 gal
